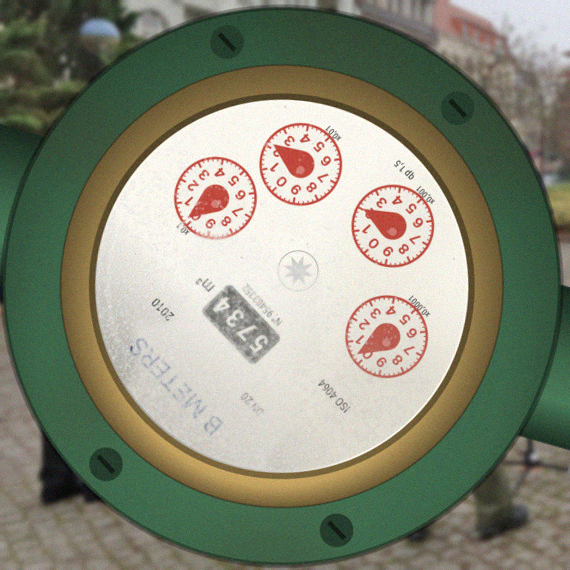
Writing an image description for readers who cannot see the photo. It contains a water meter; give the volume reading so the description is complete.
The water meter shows 5734.0220 m³
